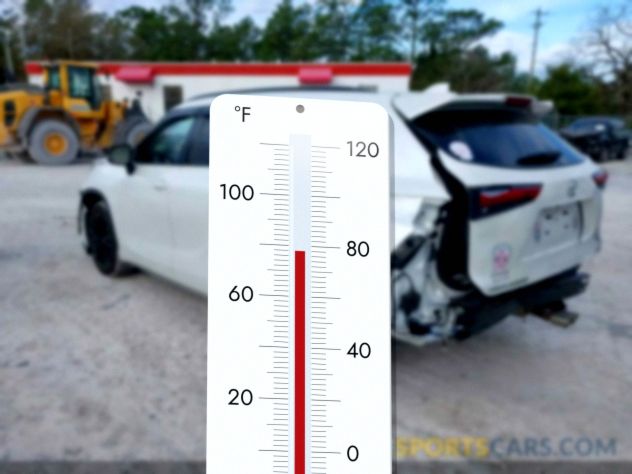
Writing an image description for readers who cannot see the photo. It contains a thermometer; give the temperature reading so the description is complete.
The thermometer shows 78 °F
